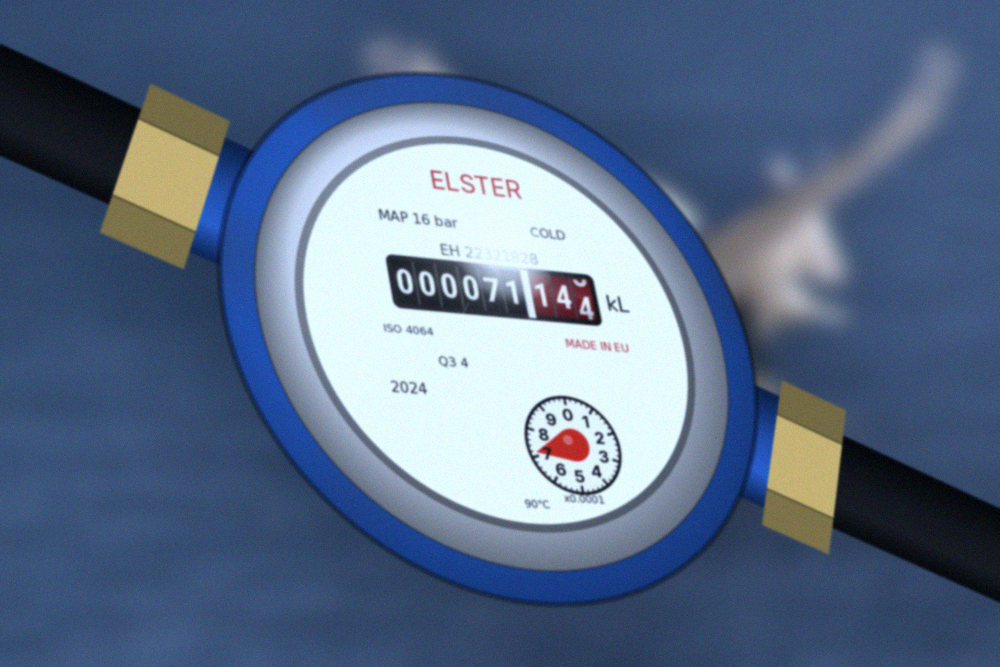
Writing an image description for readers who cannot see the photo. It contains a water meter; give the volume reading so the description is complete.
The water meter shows 71.1437 kL
